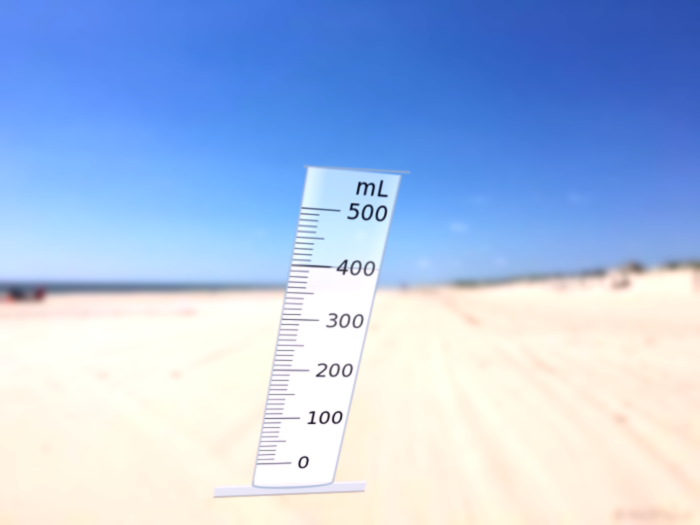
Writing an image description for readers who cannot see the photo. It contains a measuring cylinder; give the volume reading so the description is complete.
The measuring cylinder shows 400 mL
